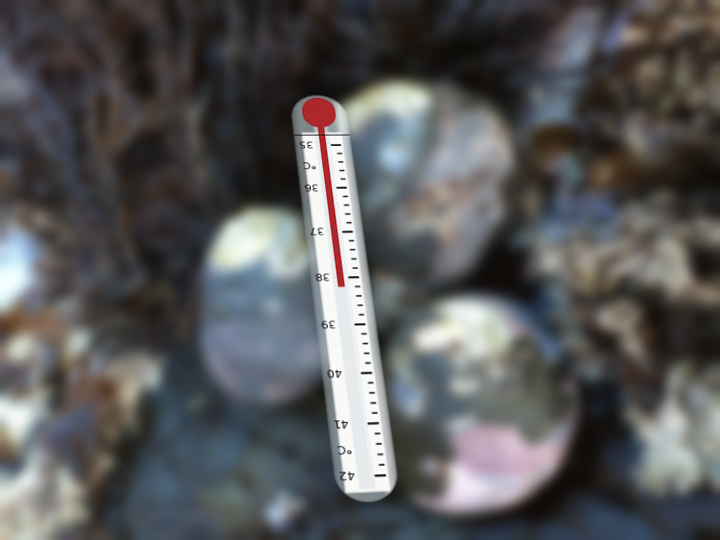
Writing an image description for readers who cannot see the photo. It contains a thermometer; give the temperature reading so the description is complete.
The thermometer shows 38.2 °C
